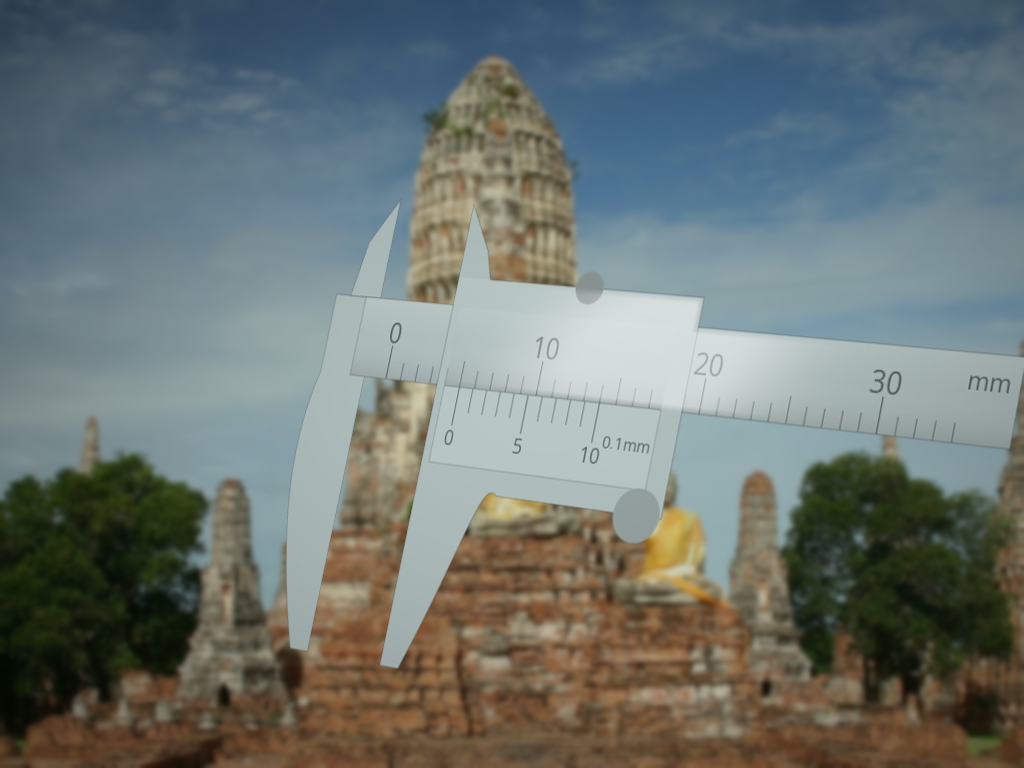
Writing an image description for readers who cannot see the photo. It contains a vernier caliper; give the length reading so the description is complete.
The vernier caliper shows 5.0 mm
